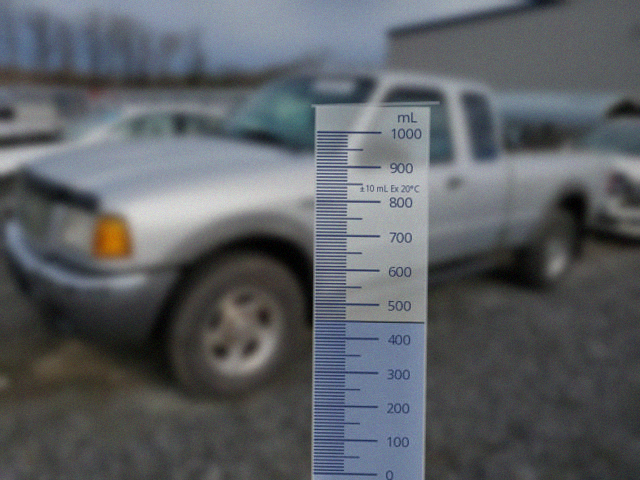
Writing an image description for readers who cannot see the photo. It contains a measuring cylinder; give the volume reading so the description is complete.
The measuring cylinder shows 450 mL
